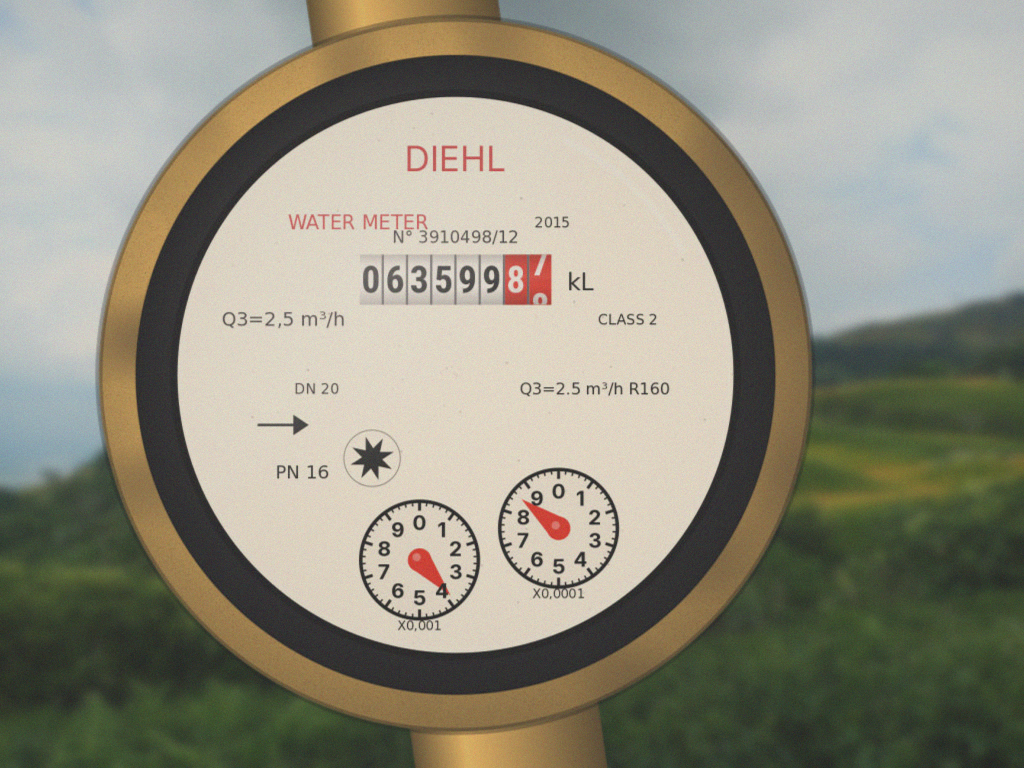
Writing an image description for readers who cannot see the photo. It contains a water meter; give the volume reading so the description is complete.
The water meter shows 63599.8738 kL
